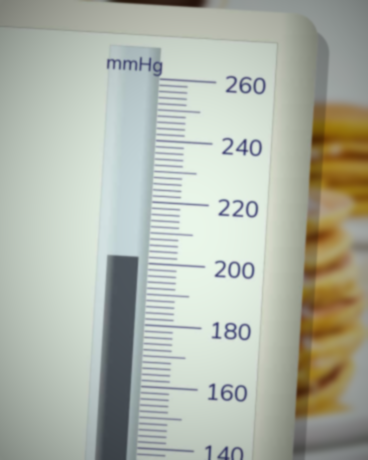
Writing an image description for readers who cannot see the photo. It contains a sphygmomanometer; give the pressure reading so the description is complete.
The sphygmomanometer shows 202 mmHg
